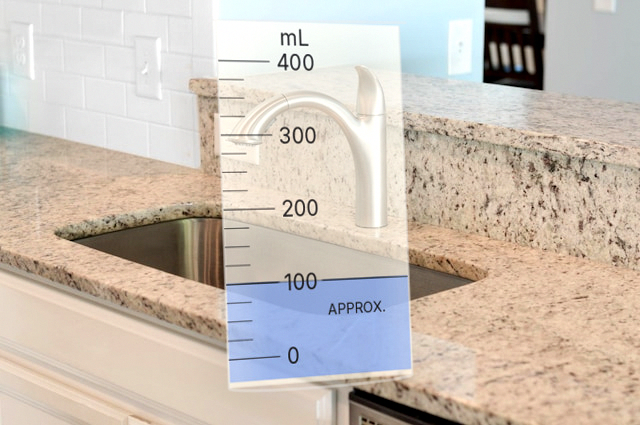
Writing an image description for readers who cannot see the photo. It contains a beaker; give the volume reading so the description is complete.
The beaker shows 100 mL
